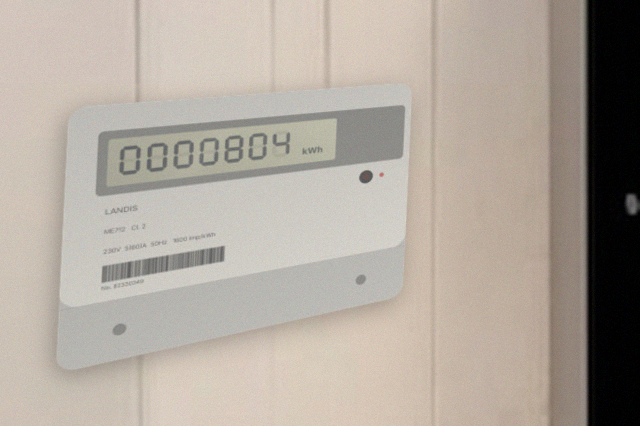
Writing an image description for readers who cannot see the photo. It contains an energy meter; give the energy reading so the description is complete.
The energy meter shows 804 kWh
